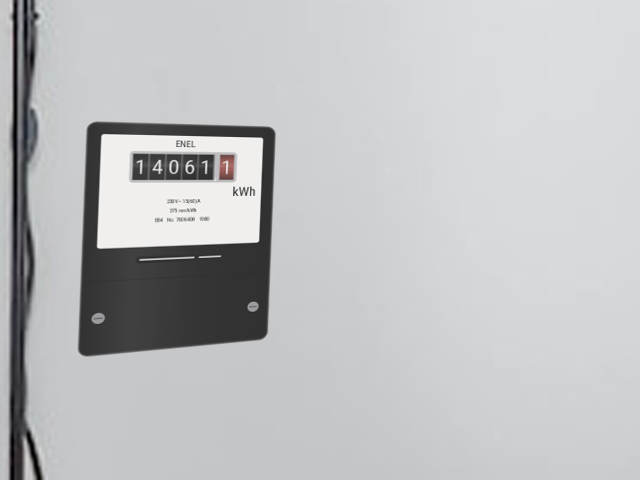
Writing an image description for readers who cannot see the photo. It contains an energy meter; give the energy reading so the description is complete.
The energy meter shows 14061.1 kWh
